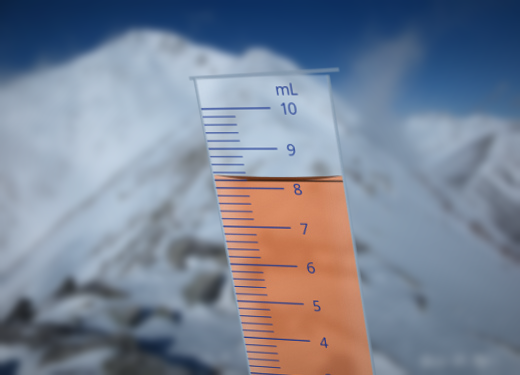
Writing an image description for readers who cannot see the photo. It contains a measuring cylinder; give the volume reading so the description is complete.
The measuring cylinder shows 8.2 mL
